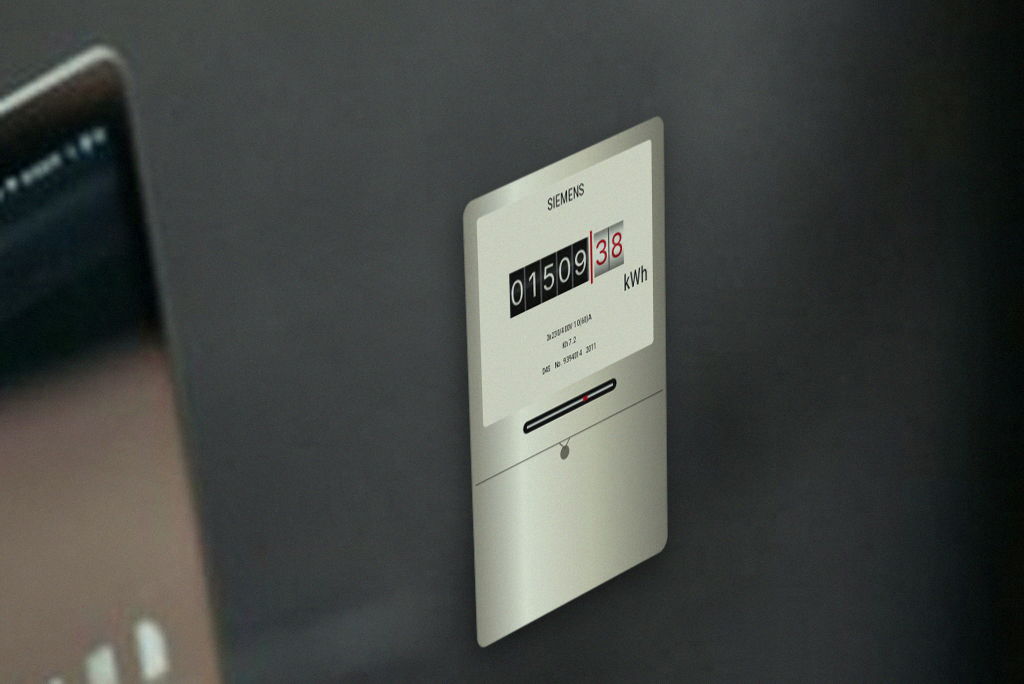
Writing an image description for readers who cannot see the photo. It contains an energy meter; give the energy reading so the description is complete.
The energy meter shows 1509.38 kWh
